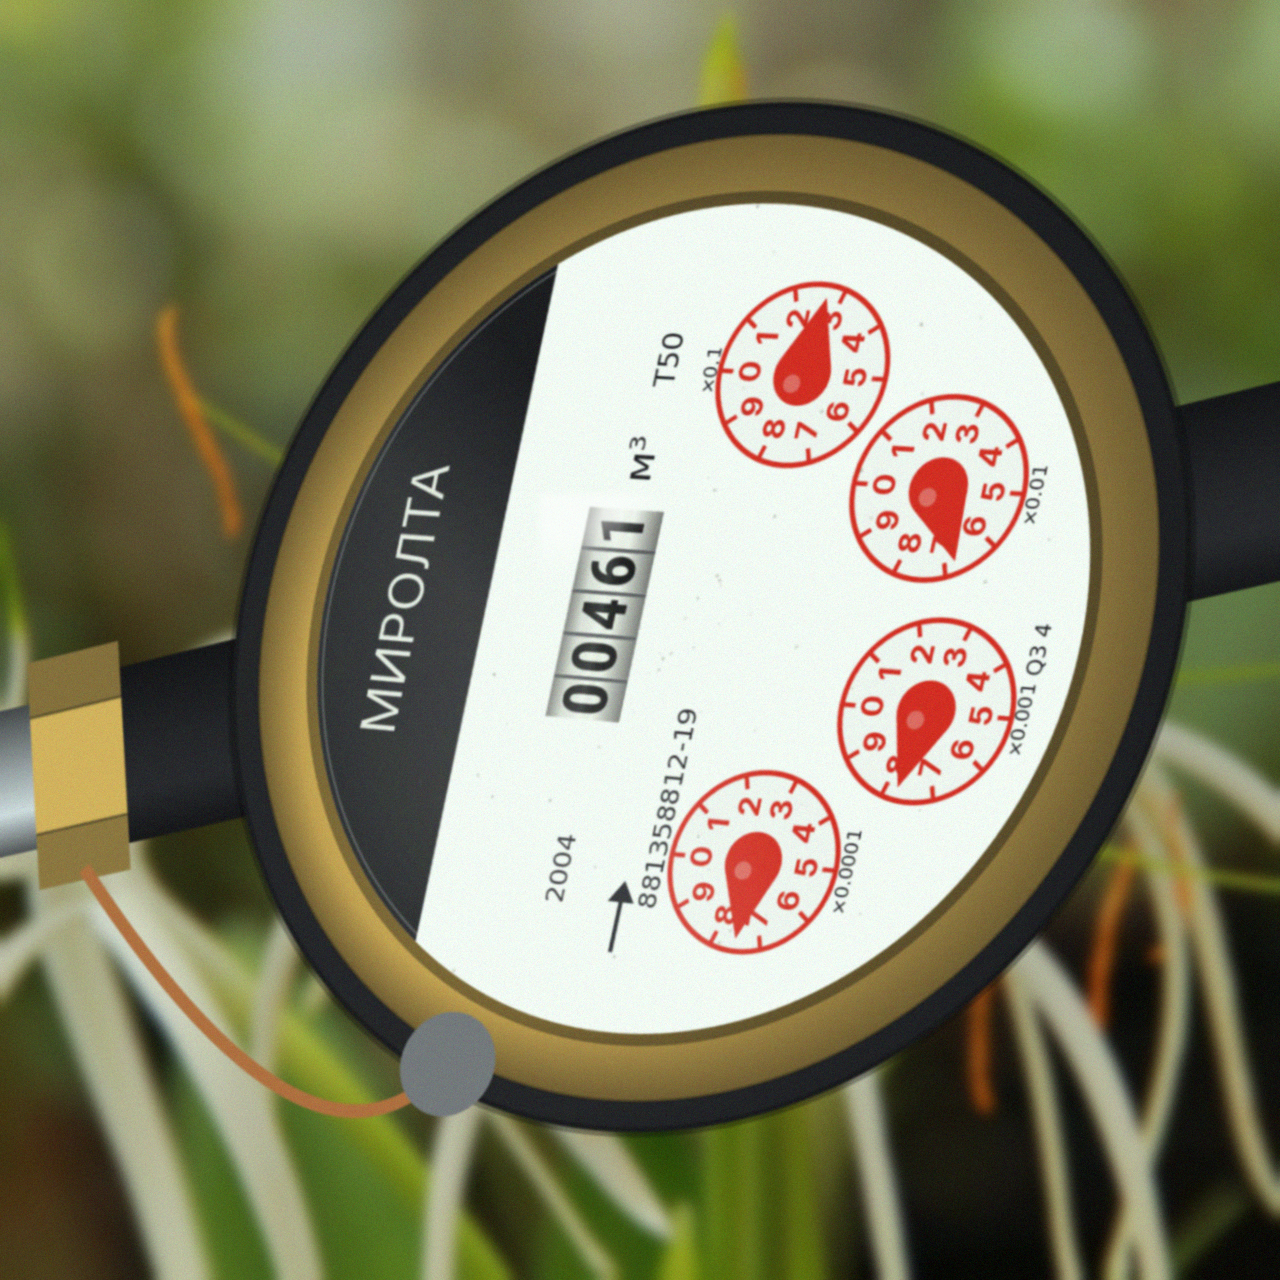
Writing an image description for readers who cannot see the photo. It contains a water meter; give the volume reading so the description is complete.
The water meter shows 461.2677 m³
